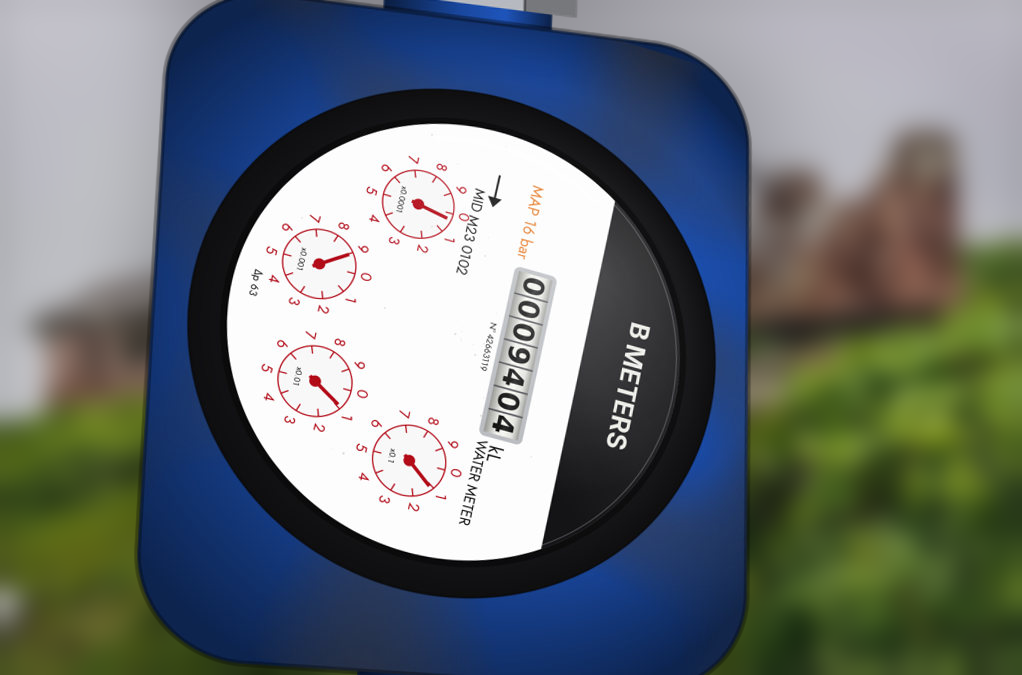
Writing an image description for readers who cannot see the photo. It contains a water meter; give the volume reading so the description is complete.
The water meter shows 9404.1090 kL
